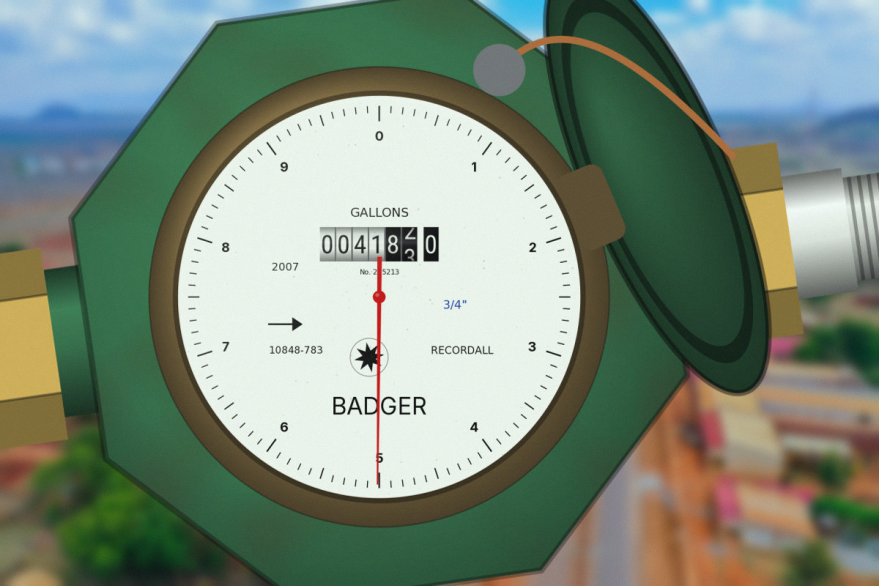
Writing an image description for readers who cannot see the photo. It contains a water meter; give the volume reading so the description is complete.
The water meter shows 41825.0 gal
